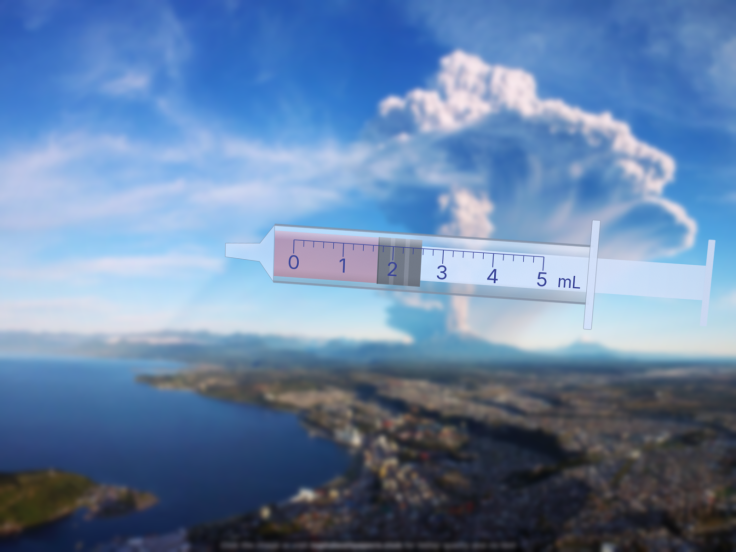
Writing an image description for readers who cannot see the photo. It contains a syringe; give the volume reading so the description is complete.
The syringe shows 1.7 mL
